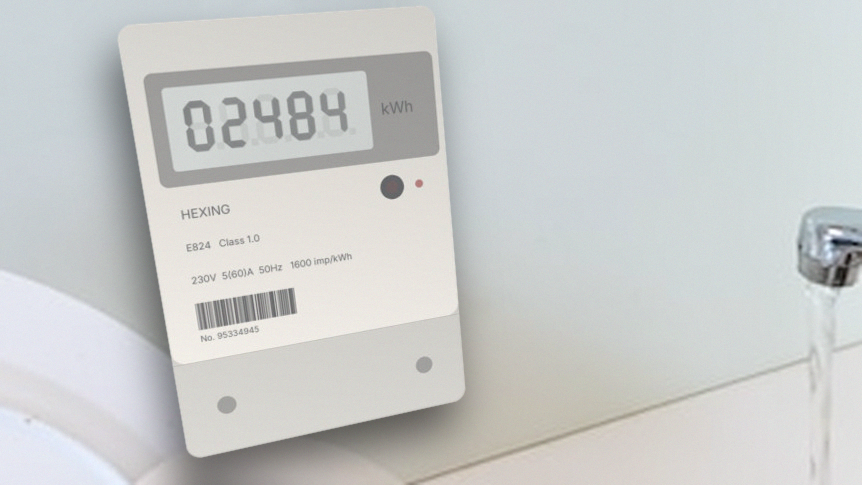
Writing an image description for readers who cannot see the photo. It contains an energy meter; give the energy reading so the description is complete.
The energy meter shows 2484 kWh
